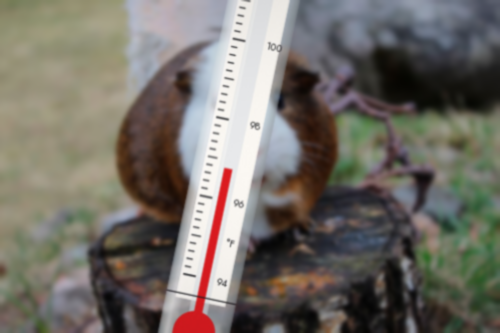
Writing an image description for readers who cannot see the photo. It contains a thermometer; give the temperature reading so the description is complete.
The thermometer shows 96.8 °F
